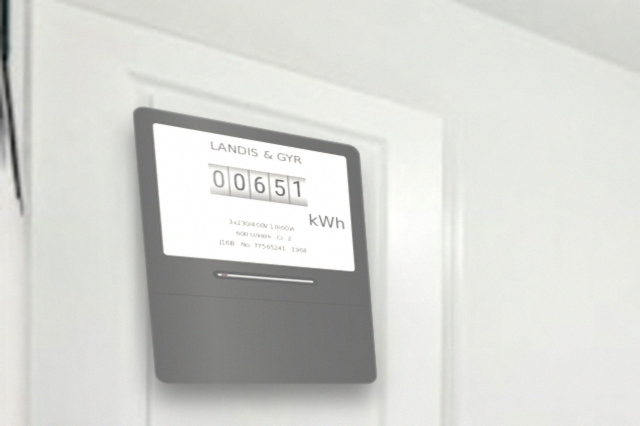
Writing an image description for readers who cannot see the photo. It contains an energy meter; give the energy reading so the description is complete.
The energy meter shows 651 kWh
